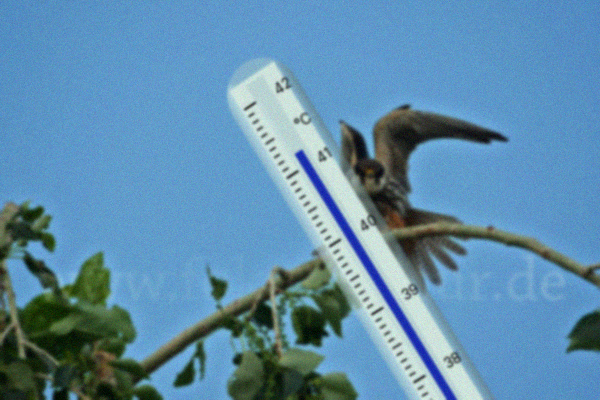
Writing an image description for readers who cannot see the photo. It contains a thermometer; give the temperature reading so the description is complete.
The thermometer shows 41.2 °C
